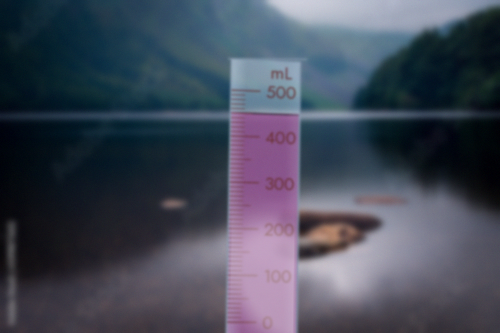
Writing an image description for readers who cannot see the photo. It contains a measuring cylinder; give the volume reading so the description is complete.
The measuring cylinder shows 450 mL
